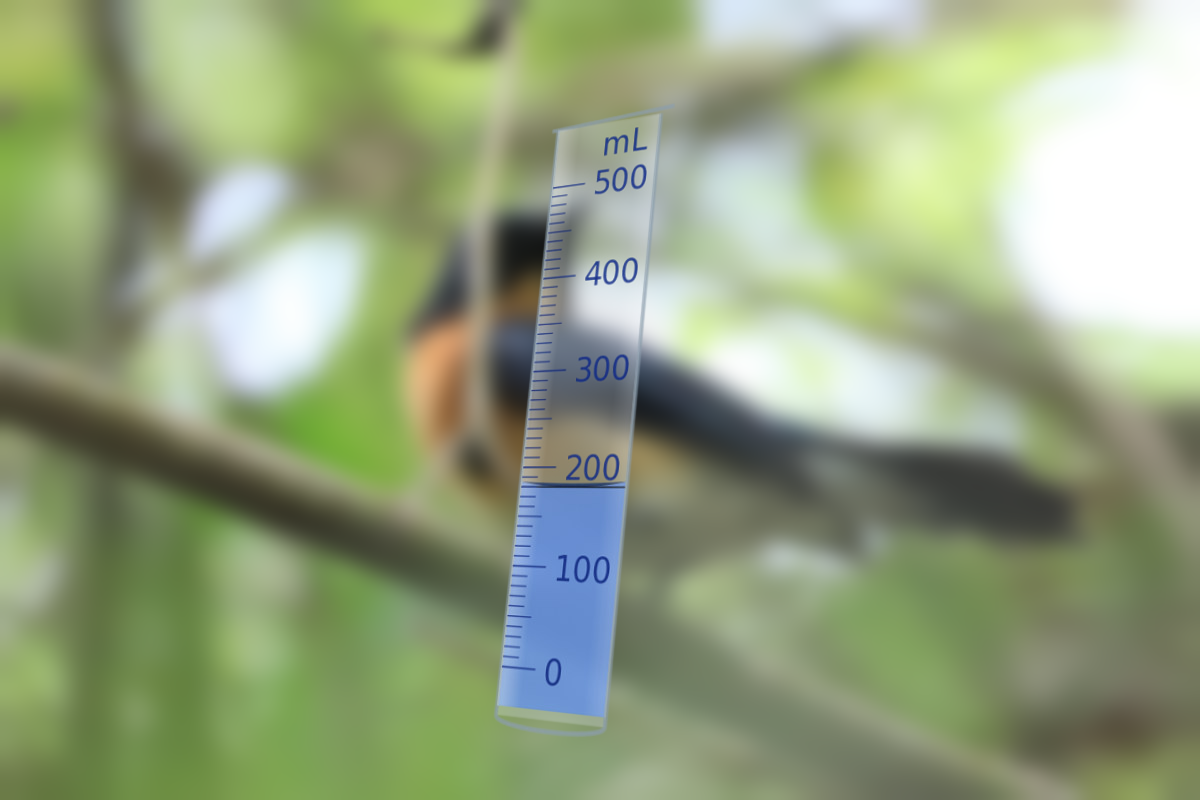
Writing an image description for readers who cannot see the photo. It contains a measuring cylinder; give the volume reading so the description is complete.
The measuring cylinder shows 180 mL
